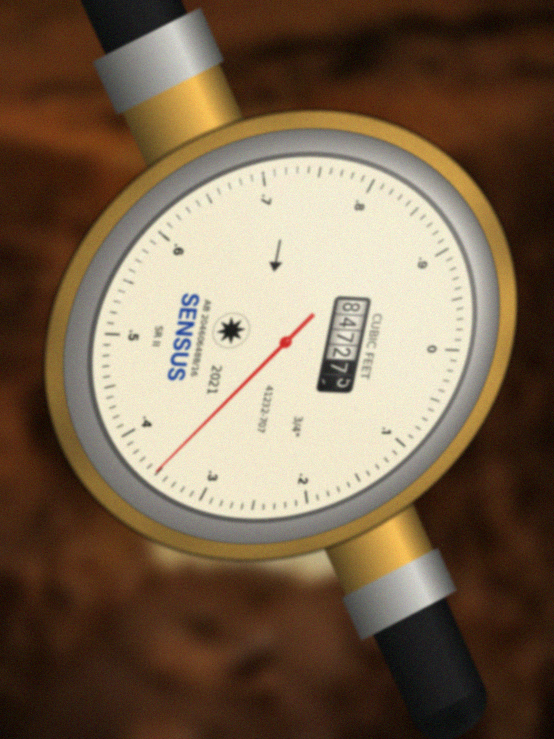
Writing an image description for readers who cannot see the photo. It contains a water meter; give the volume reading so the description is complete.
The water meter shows 847275.35 ft³
